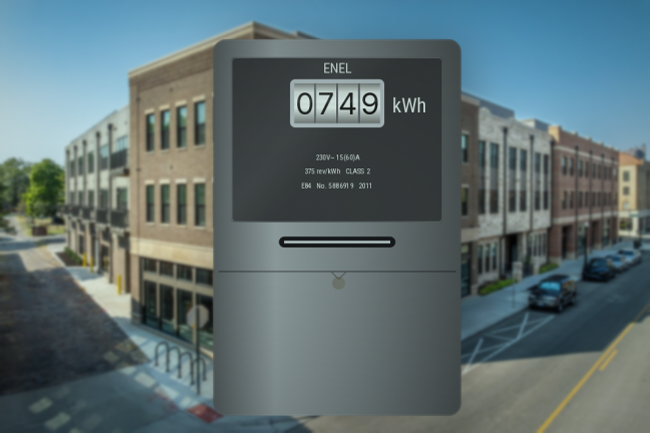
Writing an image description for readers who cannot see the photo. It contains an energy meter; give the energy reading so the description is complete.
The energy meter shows 749 kWh
